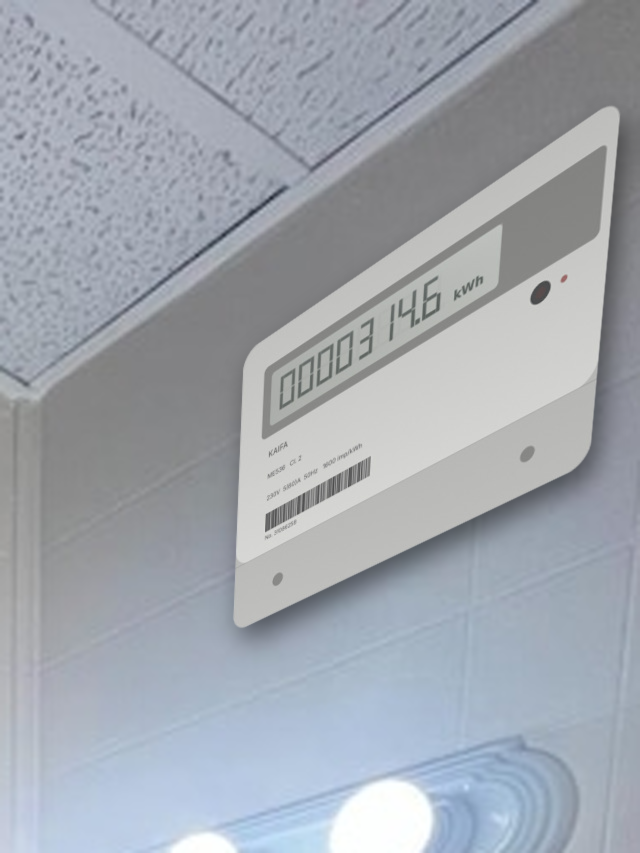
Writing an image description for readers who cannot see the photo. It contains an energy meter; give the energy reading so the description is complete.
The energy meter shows 314.6 kWh
